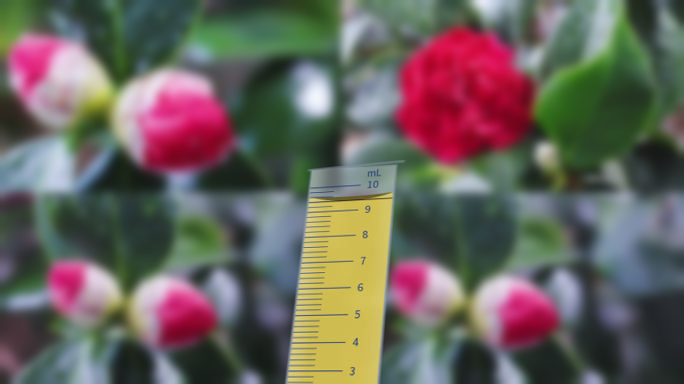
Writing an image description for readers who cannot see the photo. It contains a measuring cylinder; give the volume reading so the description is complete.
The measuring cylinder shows 9.4 mL
